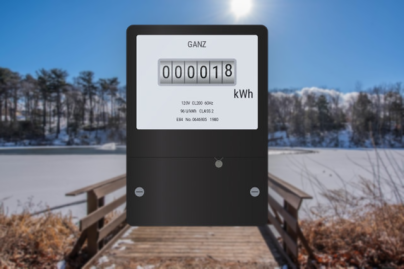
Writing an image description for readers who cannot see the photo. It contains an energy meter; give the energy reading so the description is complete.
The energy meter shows 18 kWh
